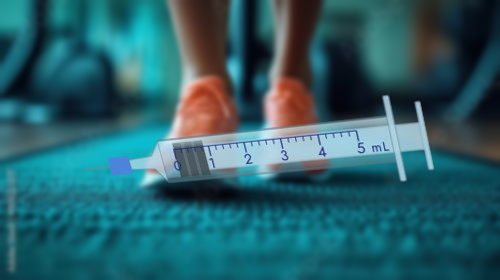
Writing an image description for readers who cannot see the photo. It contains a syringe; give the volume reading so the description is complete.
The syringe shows 0 mL
